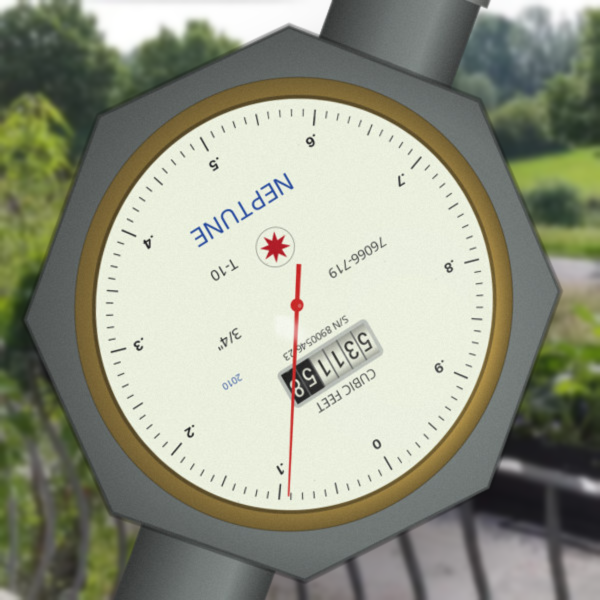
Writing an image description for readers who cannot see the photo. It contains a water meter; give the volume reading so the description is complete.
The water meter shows 531158.09 ft³
